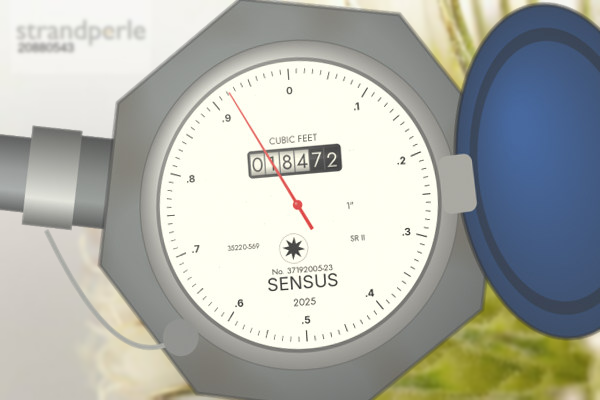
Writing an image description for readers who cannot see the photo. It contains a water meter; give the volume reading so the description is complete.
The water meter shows 18471.92 ft³
